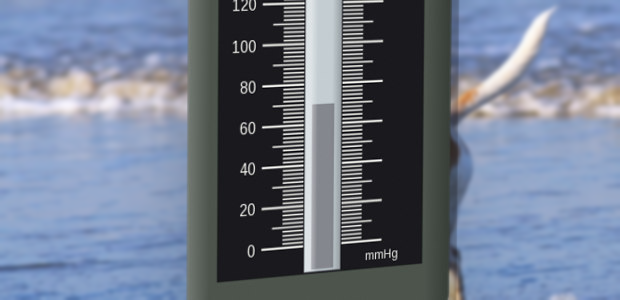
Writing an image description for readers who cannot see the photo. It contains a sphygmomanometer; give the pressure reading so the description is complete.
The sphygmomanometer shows 70 mmHg
